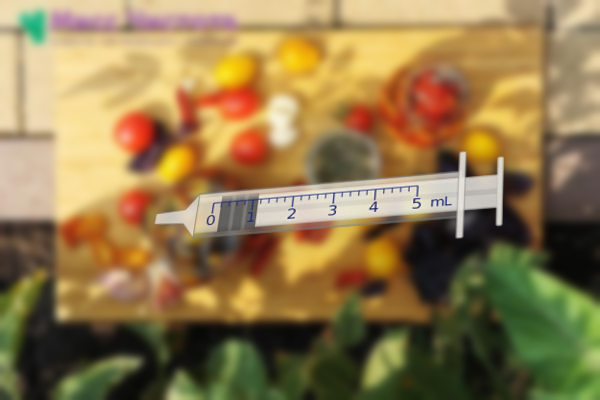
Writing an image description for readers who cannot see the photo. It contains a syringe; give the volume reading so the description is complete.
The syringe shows 0.2 mL
